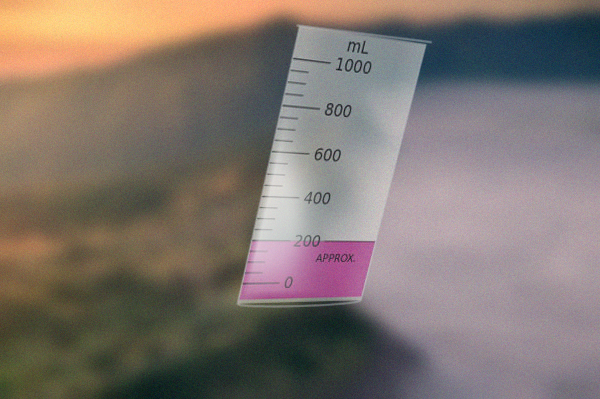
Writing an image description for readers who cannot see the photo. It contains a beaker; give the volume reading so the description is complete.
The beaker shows 200 mL
